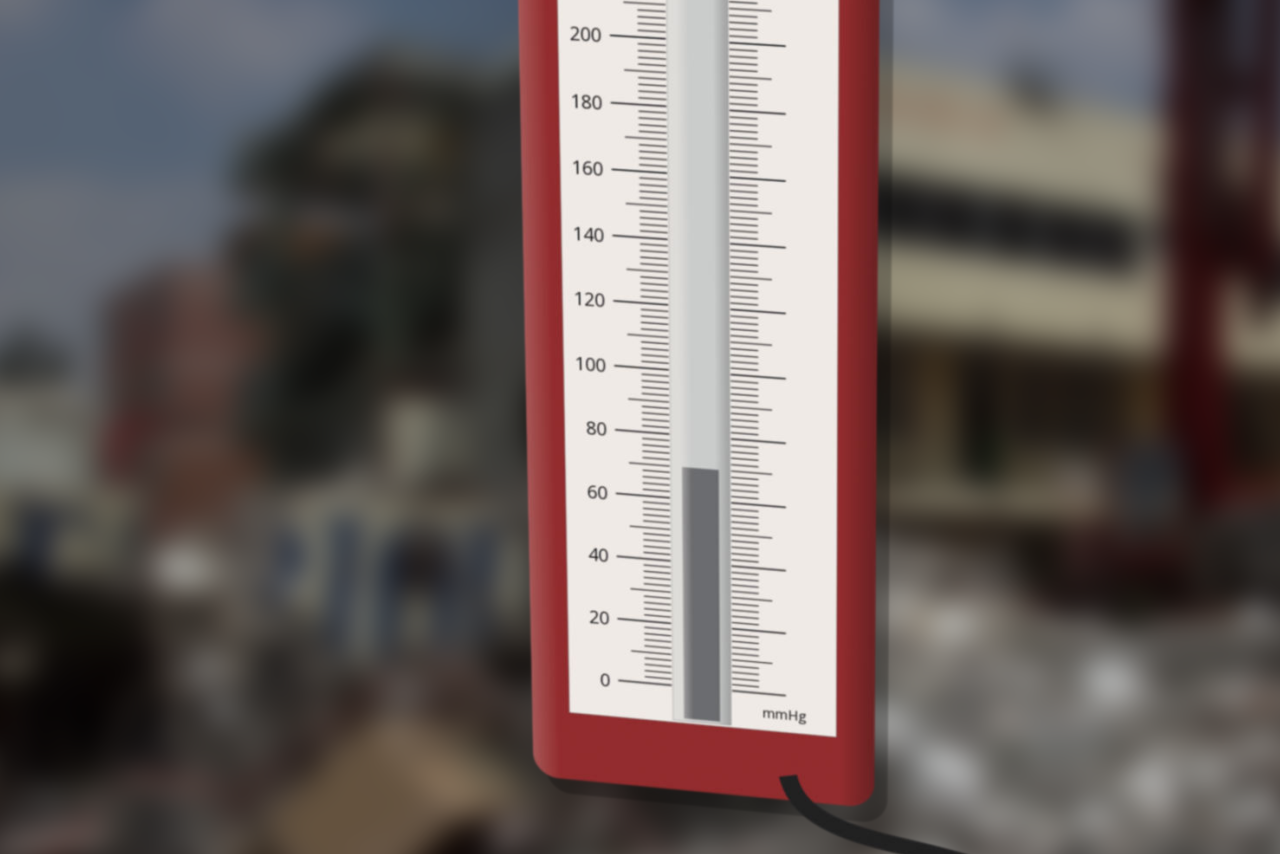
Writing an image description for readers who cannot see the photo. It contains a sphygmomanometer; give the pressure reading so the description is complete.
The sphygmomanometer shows 70 mmHg
